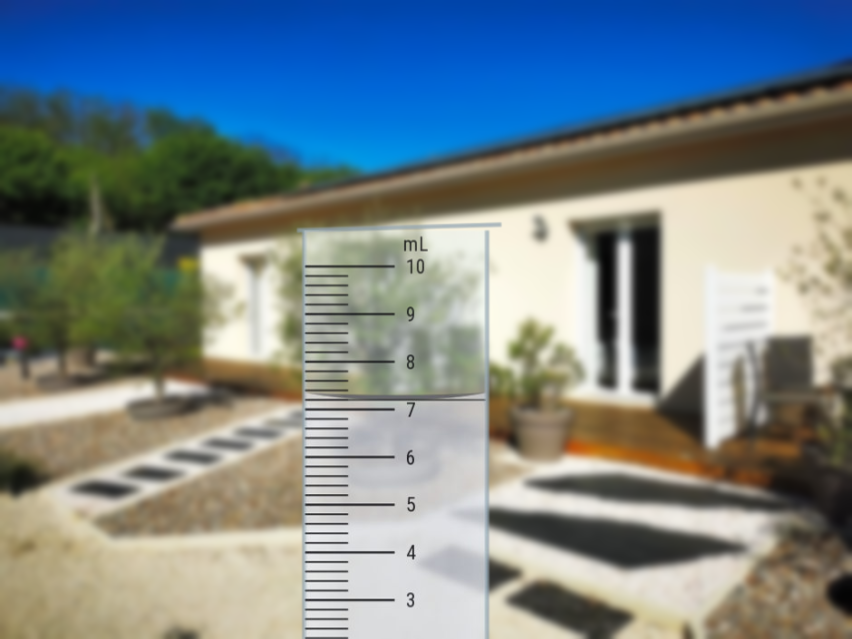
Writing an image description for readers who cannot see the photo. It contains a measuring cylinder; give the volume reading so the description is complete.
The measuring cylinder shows 7.2 mL
